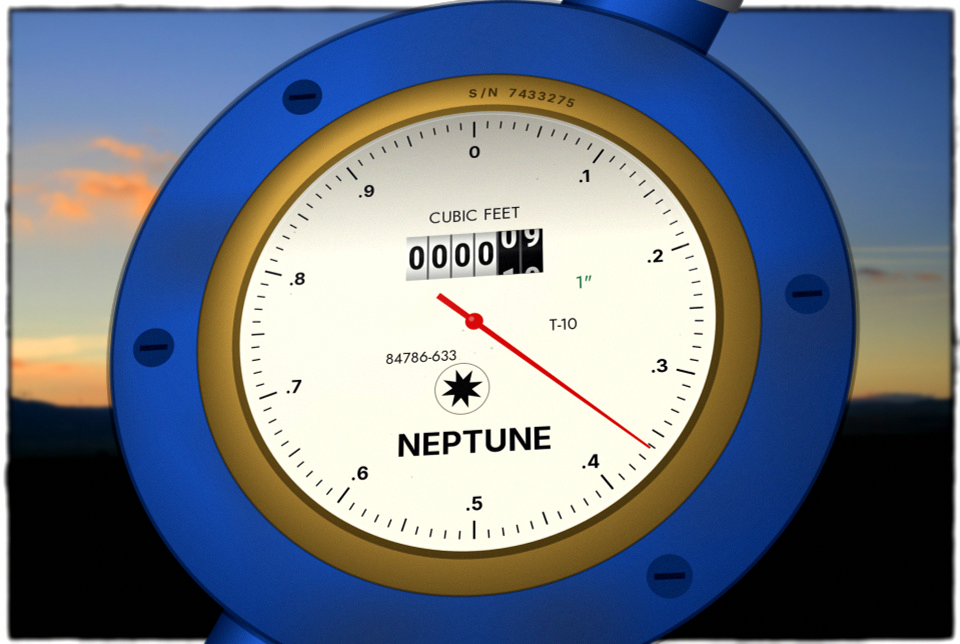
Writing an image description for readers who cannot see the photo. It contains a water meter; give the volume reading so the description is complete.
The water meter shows 9.36 ft³
